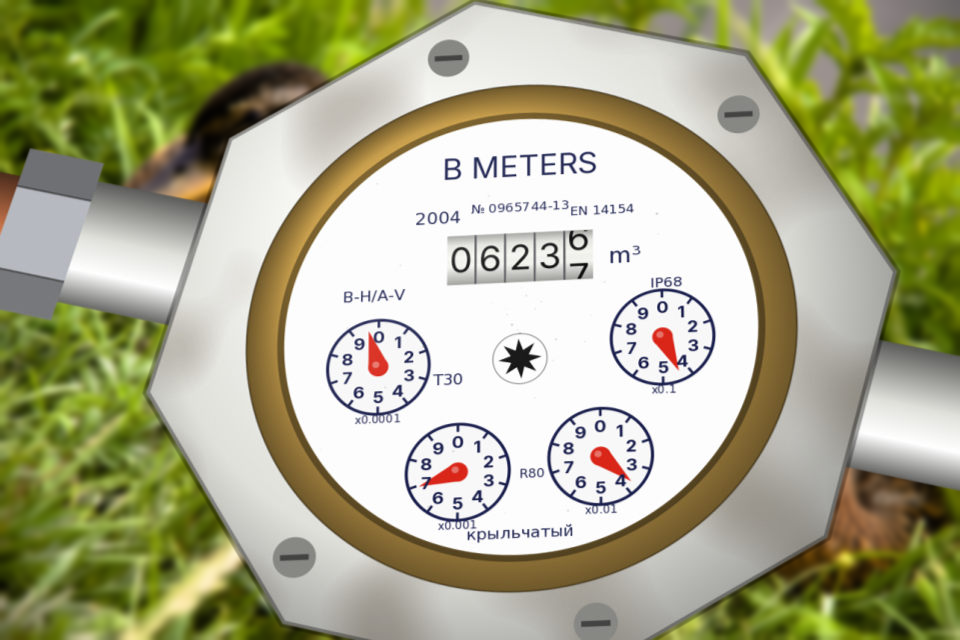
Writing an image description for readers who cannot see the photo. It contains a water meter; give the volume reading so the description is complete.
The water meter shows 6236.4369 m³
